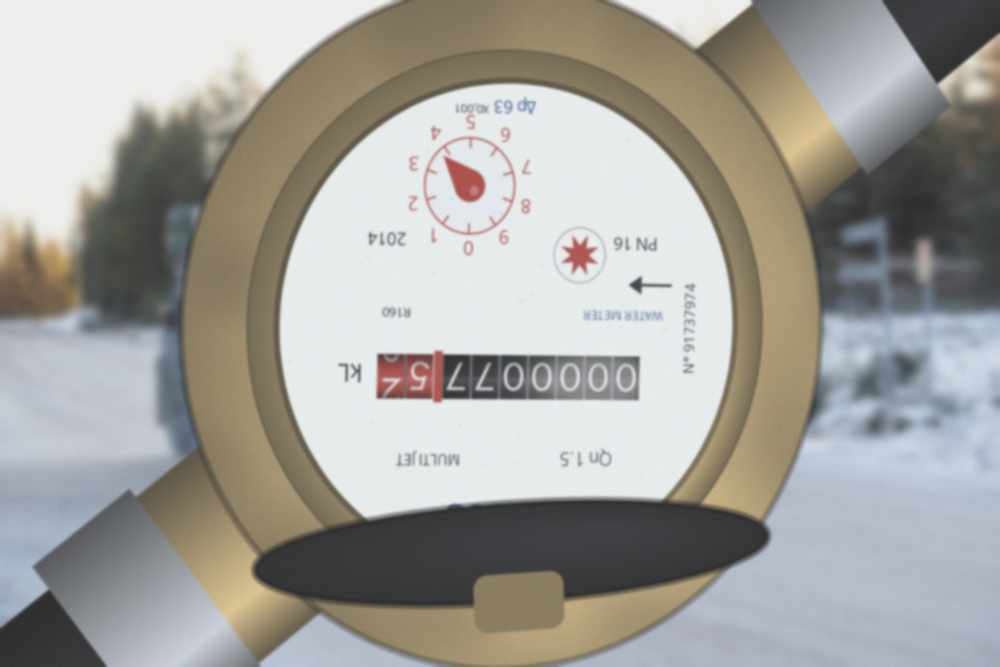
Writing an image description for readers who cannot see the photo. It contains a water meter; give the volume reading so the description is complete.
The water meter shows 77.523 kL
